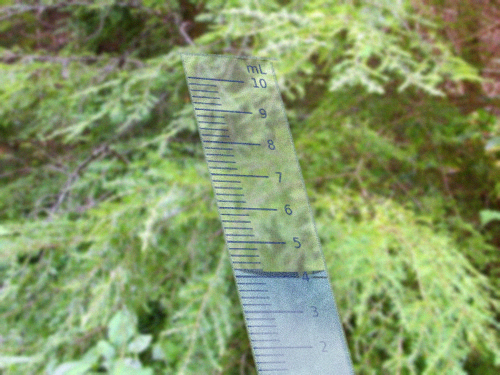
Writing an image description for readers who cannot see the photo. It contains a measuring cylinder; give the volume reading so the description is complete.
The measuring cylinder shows 4 mL
